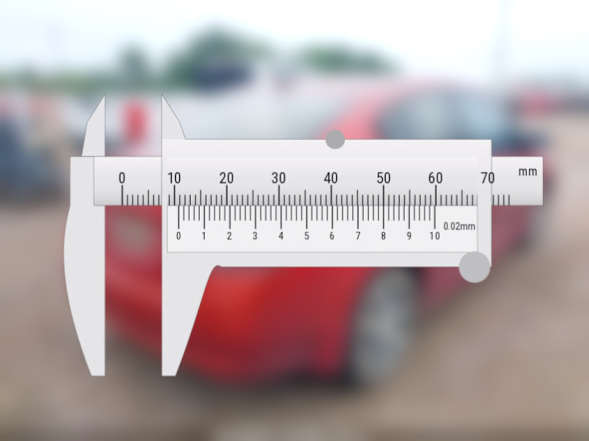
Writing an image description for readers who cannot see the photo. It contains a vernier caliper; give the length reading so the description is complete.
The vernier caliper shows 10.8 mm
